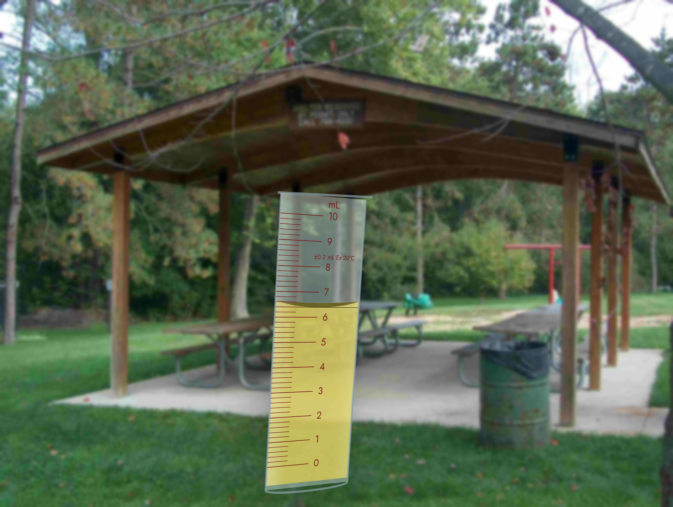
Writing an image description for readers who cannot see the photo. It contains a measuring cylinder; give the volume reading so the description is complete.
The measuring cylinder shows 6.4 mL
